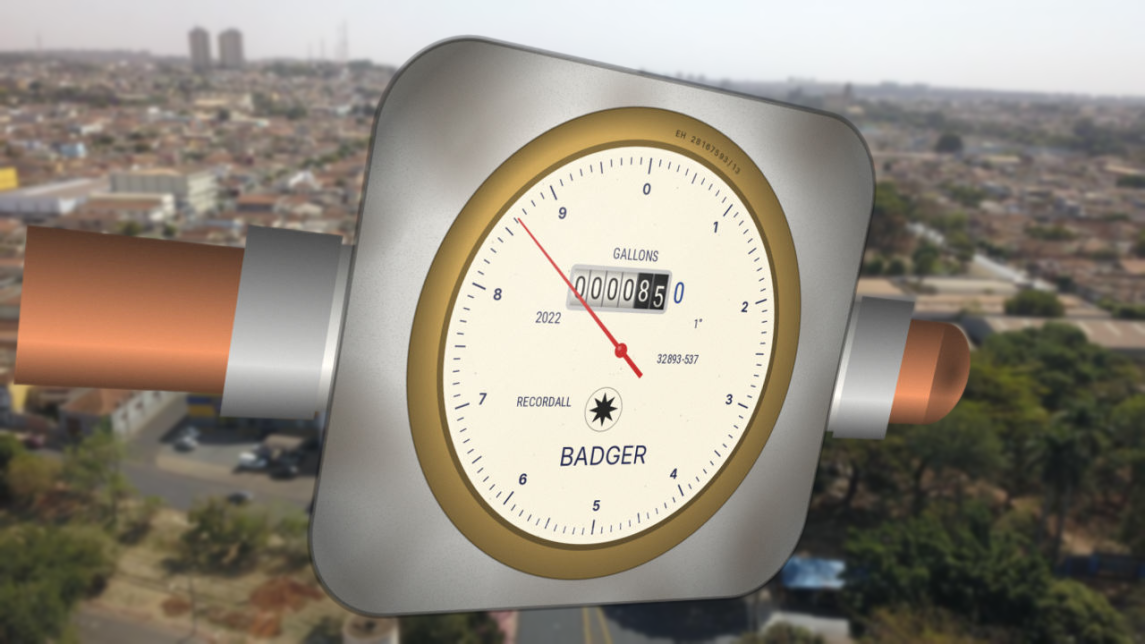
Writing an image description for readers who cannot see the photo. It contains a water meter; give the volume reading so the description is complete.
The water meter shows 848.6 gal
